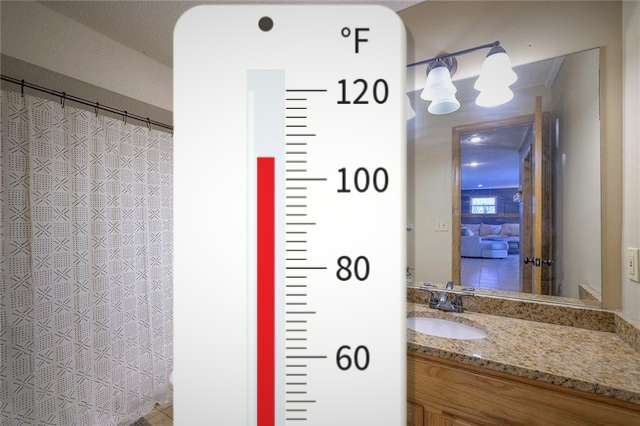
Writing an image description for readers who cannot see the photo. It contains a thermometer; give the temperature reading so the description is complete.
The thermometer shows 105 °F
